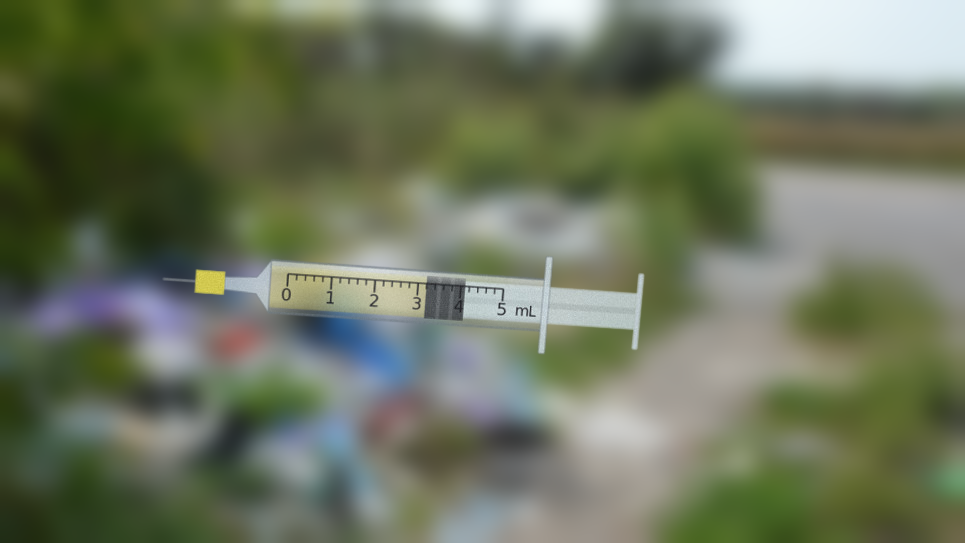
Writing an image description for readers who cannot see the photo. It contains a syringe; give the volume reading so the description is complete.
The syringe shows 3.2 mL
